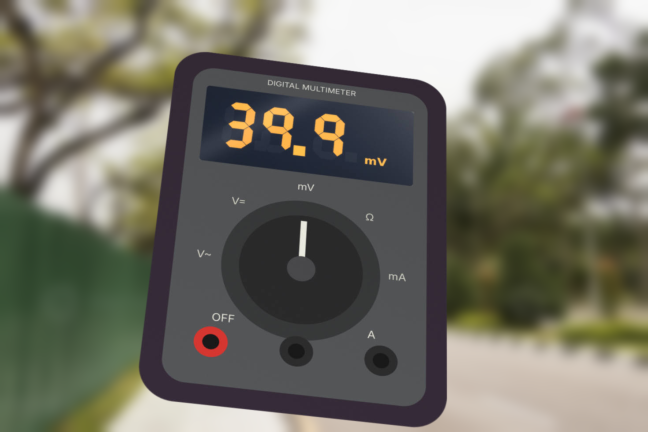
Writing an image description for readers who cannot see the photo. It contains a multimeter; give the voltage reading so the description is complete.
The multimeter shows 39.9 mV
